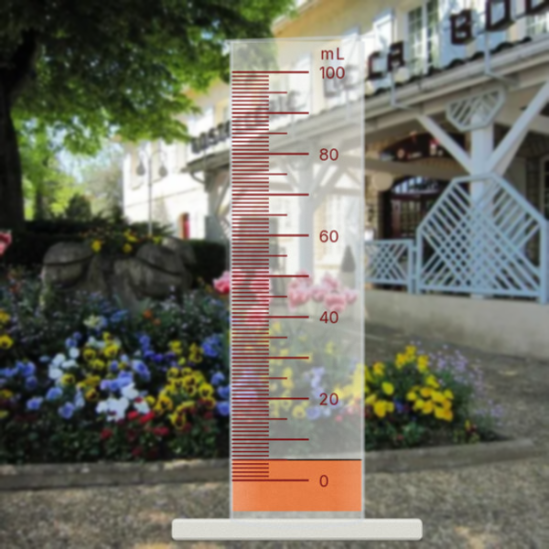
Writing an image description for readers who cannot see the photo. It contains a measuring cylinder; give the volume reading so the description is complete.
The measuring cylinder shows 5 mL
